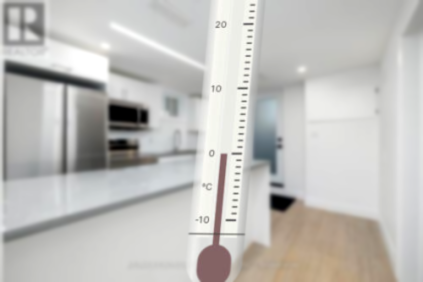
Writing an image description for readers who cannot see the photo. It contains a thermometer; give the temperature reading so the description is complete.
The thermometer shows 0 °C
